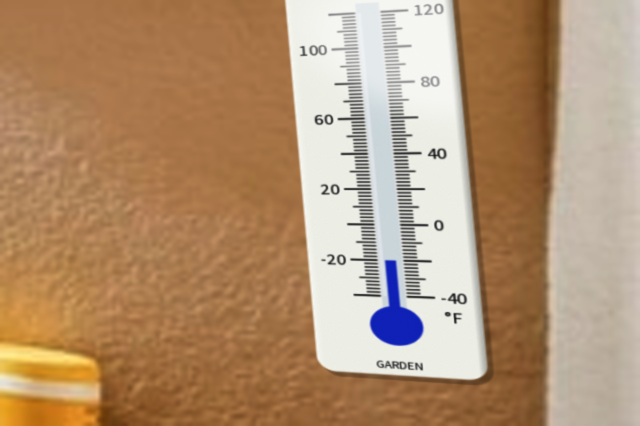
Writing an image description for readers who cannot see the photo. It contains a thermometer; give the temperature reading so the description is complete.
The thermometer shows -20 °F
